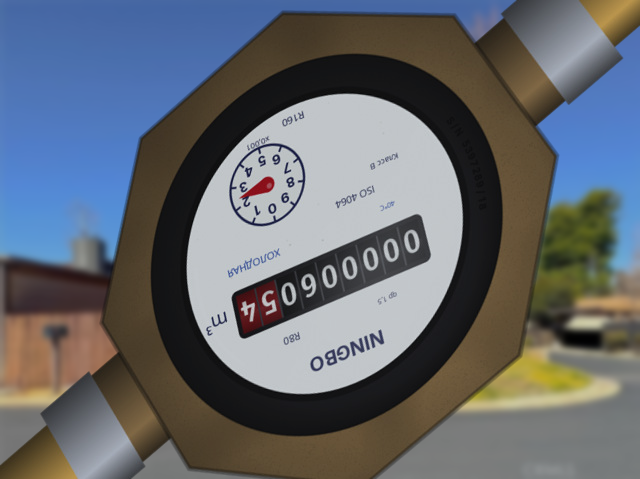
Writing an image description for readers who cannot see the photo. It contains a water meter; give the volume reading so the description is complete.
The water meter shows 60.542 m³
